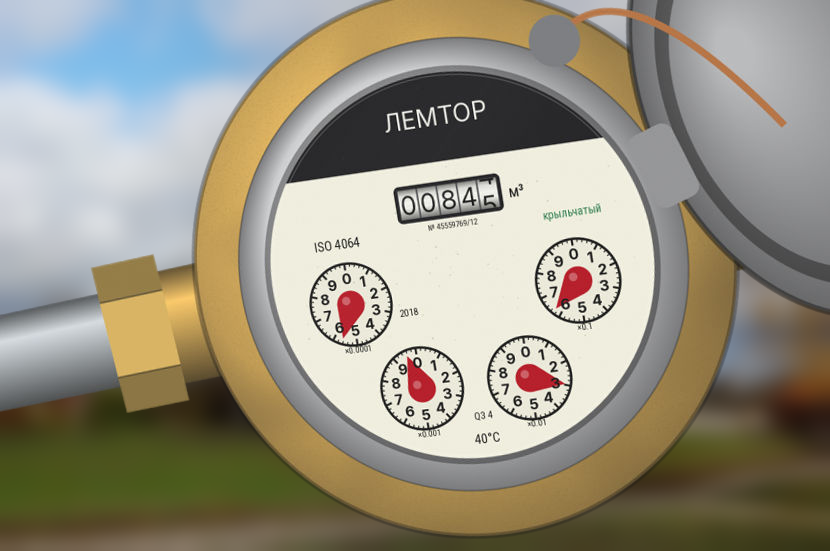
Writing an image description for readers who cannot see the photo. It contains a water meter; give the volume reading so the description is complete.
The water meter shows 844.6295 m³
